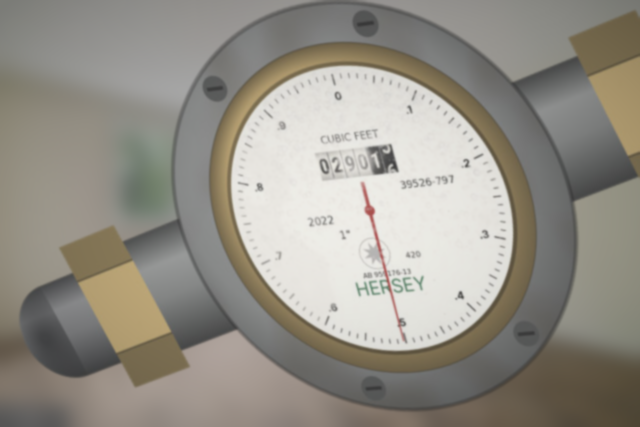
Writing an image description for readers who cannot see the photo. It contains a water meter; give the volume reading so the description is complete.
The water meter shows 29015.50 ft³
